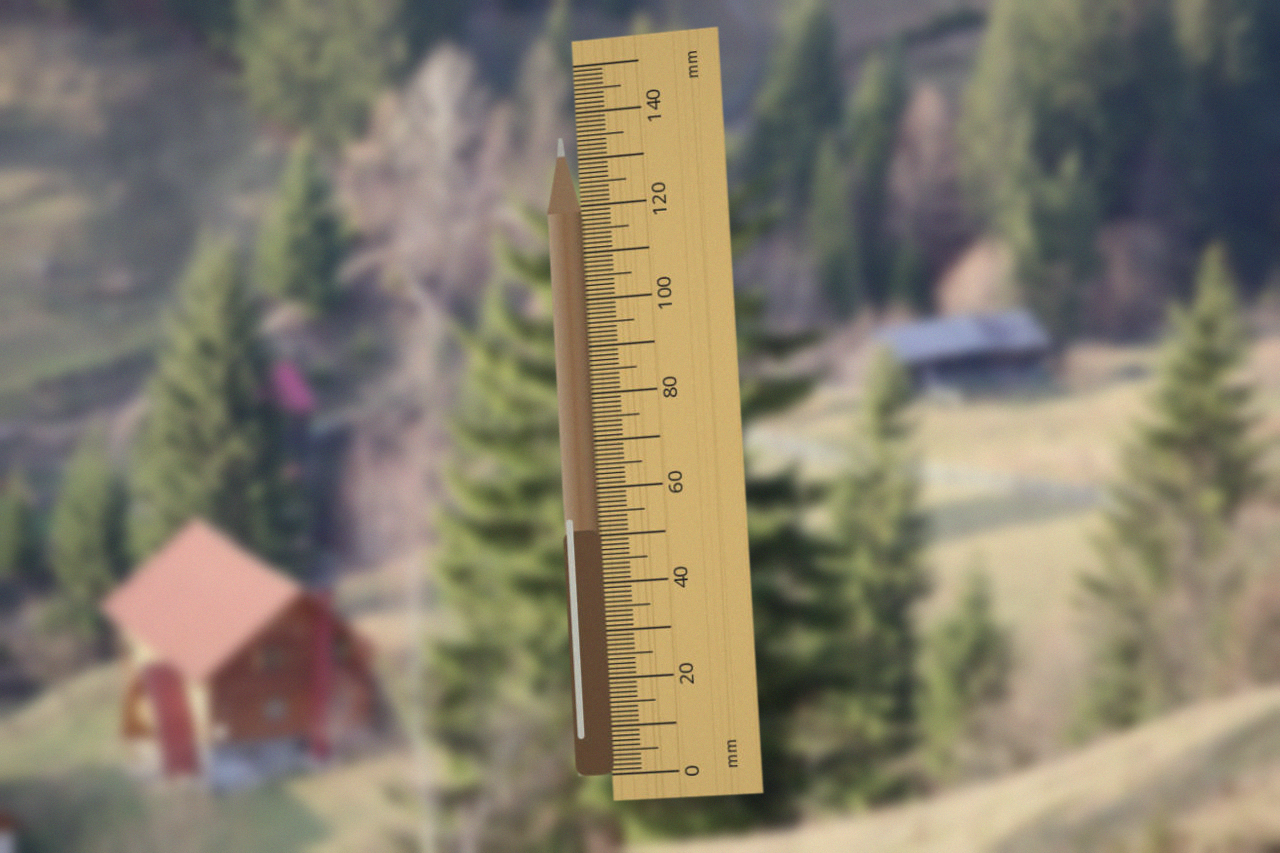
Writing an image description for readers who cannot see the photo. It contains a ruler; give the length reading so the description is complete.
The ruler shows 135 mm
